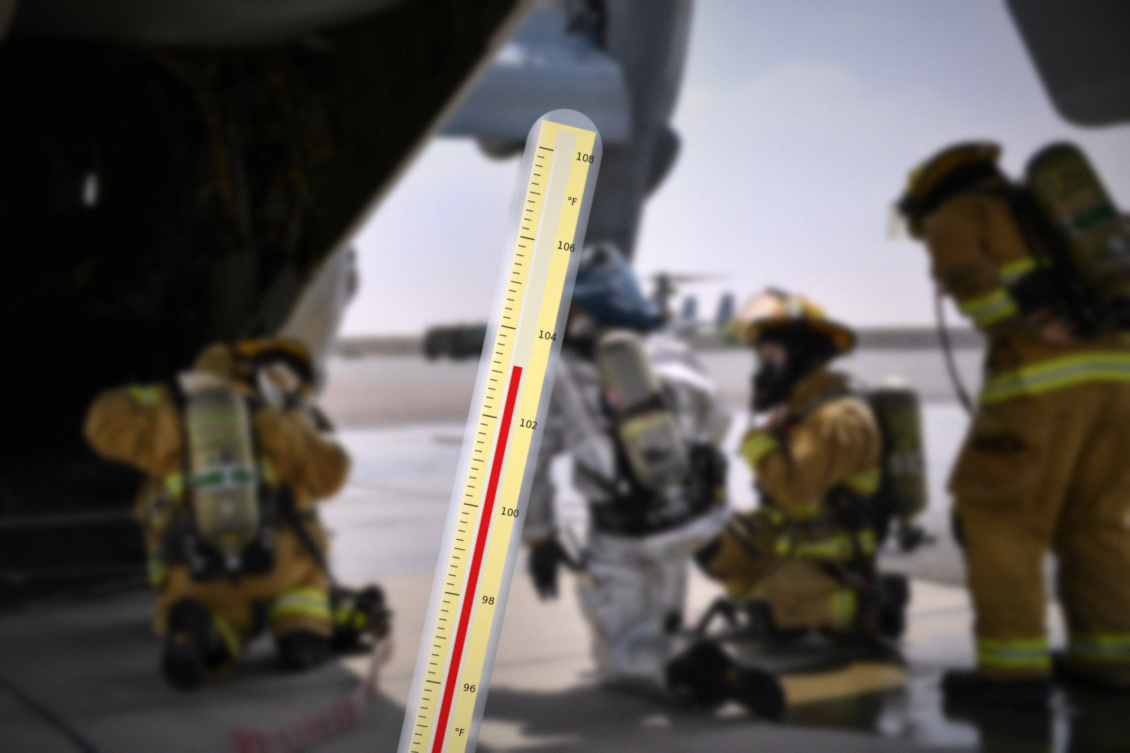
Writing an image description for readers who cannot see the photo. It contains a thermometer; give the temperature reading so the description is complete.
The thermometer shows 103.2 °F
